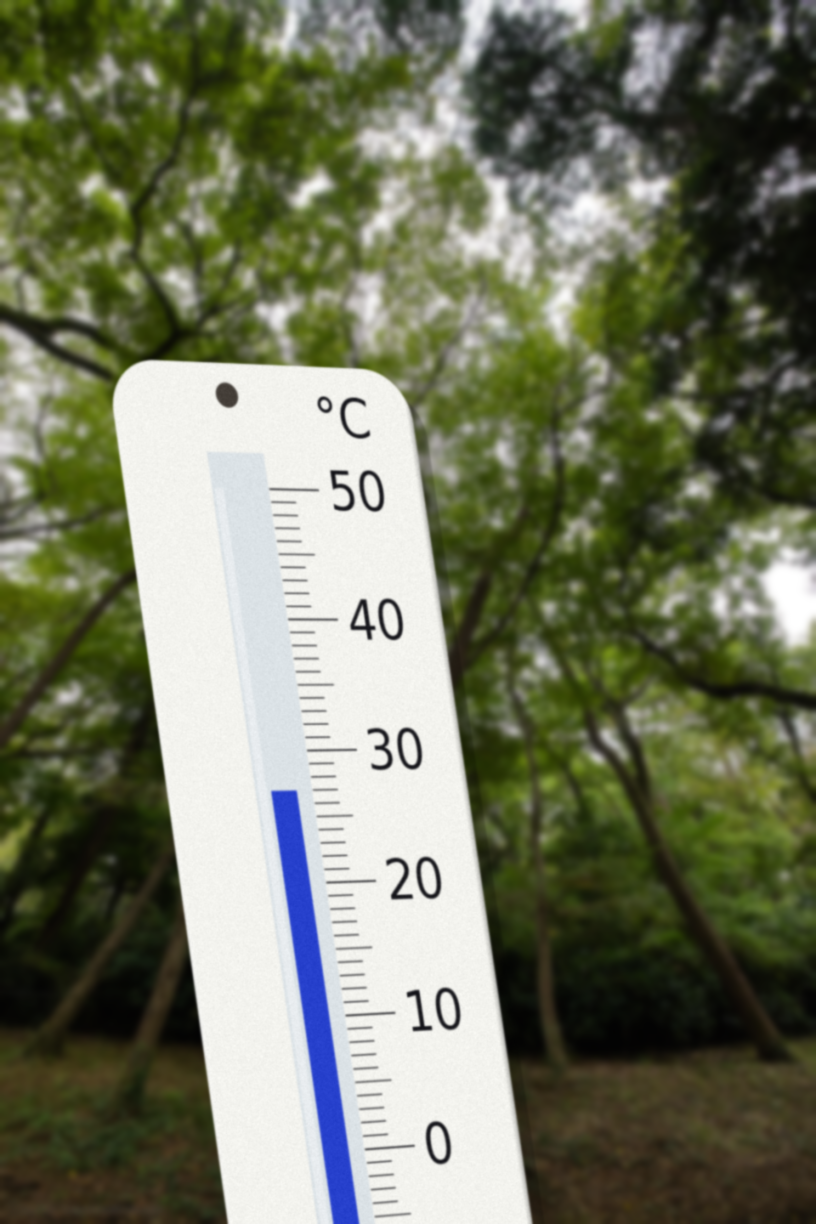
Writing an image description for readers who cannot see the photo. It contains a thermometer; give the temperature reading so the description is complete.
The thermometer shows 27 °C
